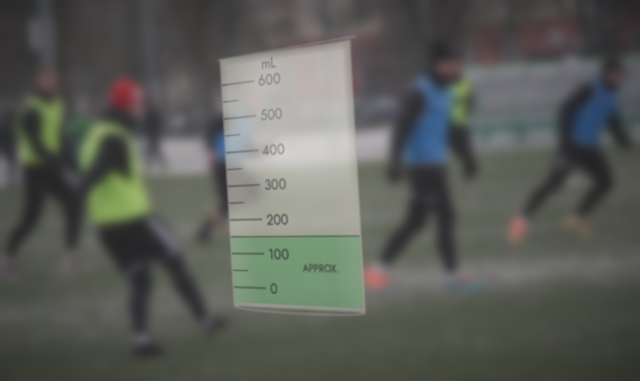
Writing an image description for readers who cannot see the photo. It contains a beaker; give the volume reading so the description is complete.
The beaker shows 150 mL
